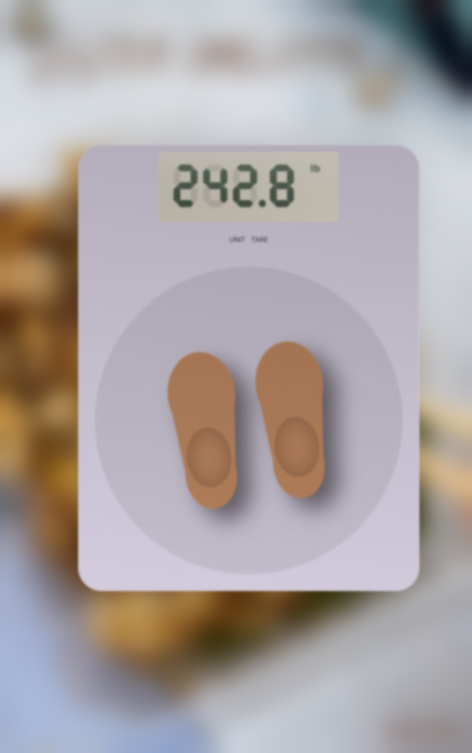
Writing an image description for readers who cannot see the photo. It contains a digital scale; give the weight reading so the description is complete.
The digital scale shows 242.8 lb
